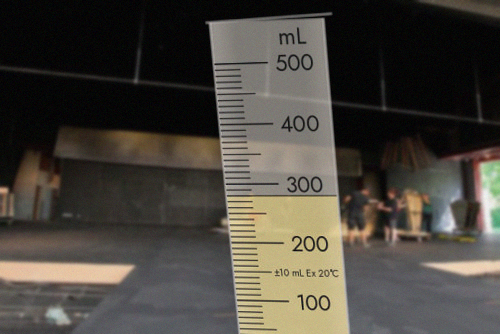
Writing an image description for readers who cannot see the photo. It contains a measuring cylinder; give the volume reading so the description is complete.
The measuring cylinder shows 280 mL
